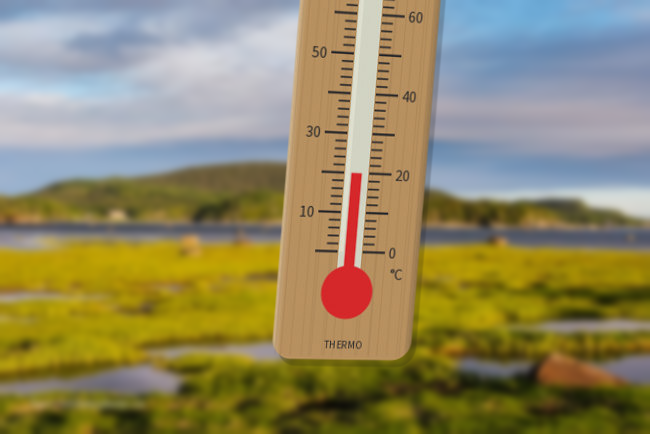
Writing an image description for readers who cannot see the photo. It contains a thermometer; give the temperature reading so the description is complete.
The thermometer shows 20 °C
